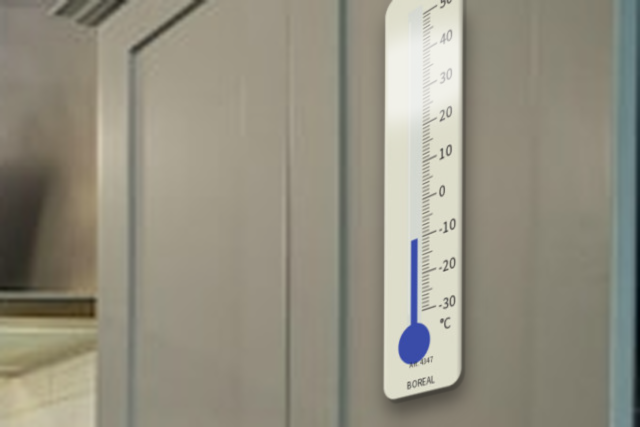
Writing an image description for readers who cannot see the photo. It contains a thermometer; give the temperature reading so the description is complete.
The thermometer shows -10 °C
